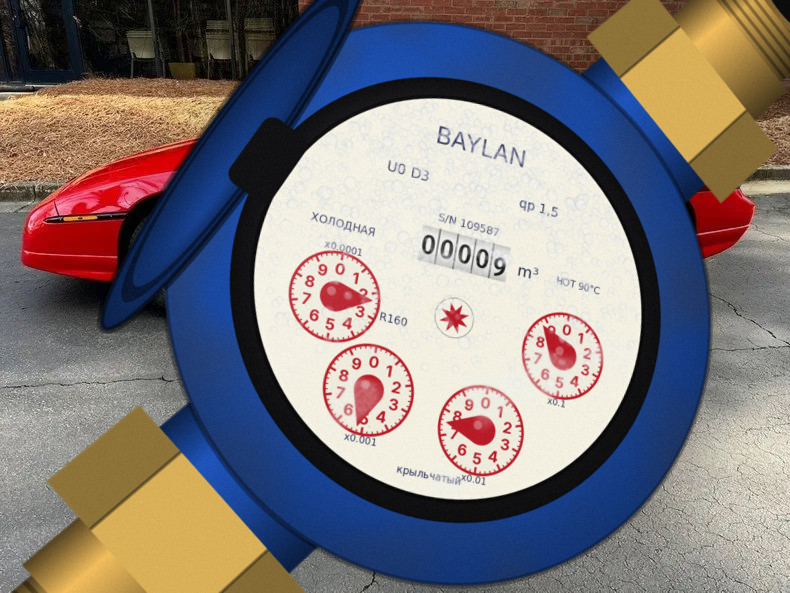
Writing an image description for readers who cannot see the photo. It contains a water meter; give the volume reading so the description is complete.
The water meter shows 8.8752 m³
